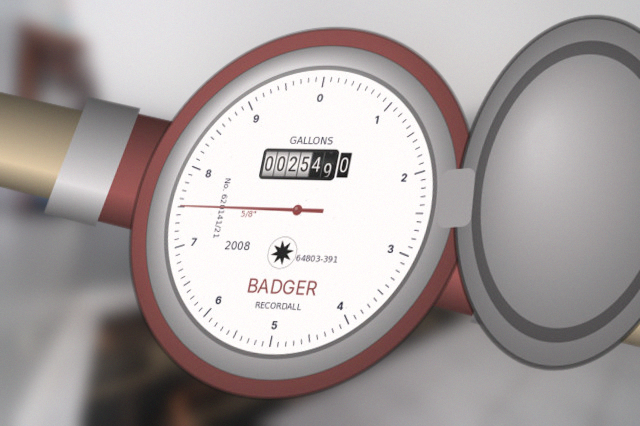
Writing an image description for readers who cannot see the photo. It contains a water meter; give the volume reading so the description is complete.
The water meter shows 25487.5 gal
